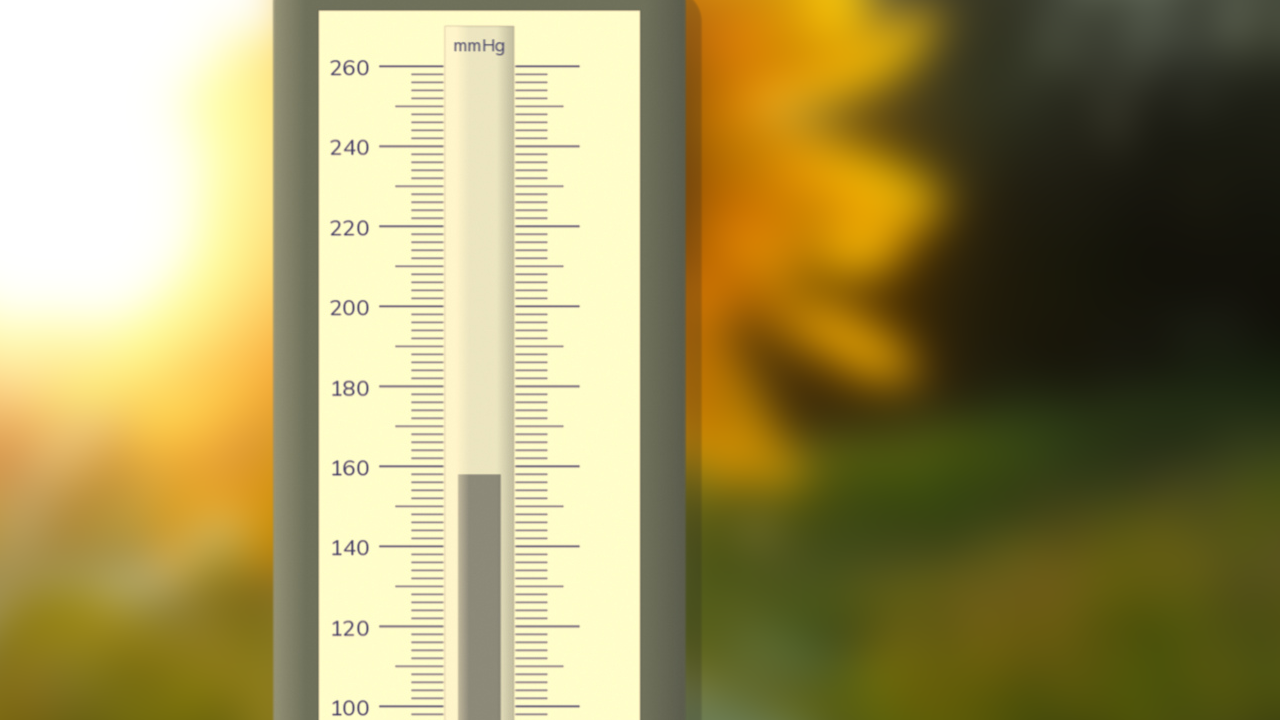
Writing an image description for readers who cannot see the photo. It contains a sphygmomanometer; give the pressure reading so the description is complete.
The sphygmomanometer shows 158 mmHg
